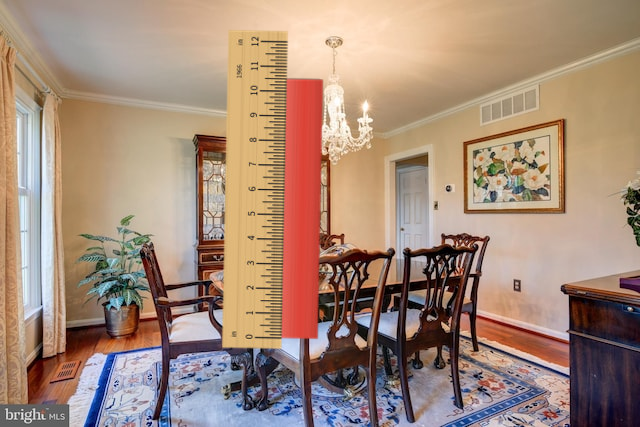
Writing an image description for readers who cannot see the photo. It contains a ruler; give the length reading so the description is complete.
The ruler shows 10.5 in
